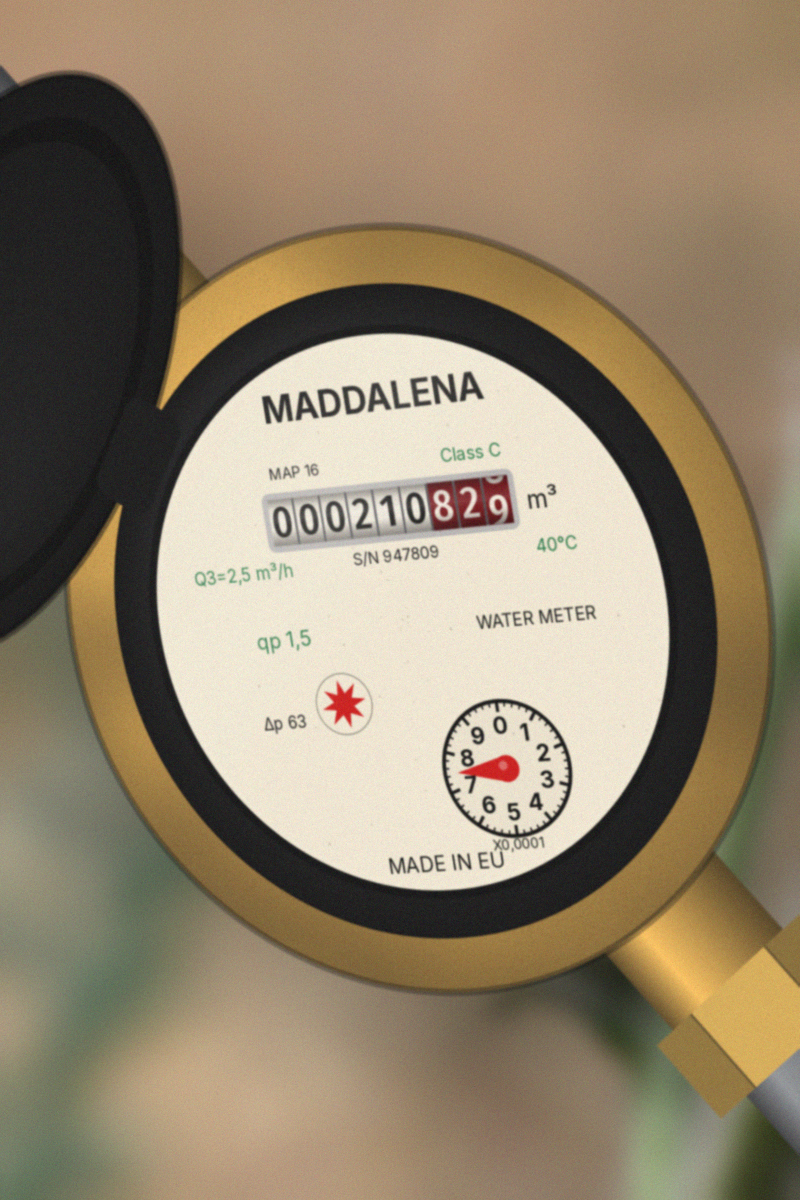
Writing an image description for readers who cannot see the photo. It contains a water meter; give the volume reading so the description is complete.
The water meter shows 210.8287 m³
